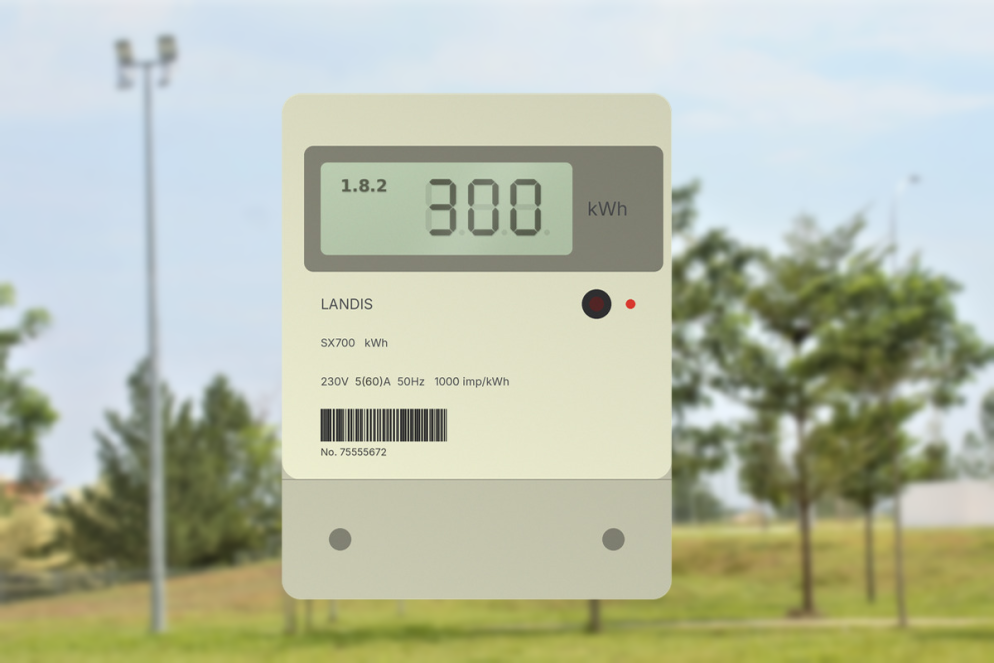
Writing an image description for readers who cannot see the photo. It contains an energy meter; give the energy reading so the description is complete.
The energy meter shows 300 kWh
